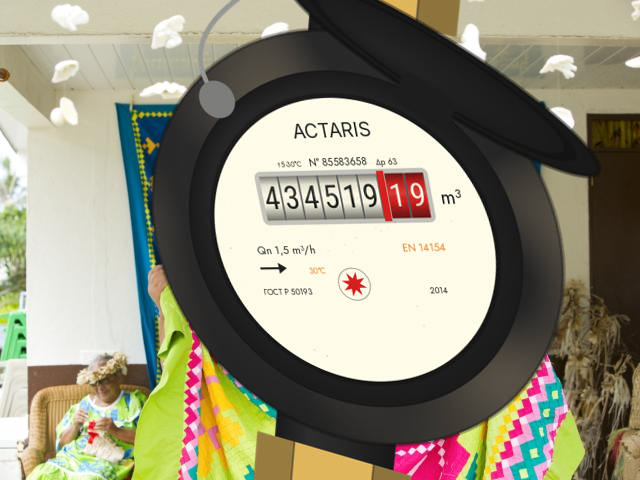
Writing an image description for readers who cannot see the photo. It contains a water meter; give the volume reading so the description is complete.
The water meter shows 434519.19 m³
